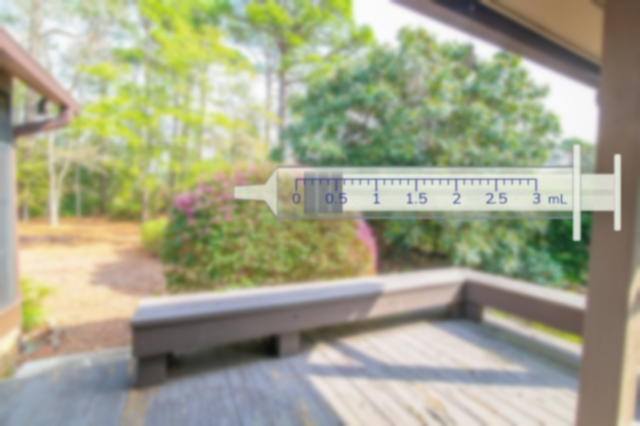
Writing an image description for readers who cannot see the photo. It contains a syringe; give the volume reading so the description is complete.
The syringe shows 0.1 mL
